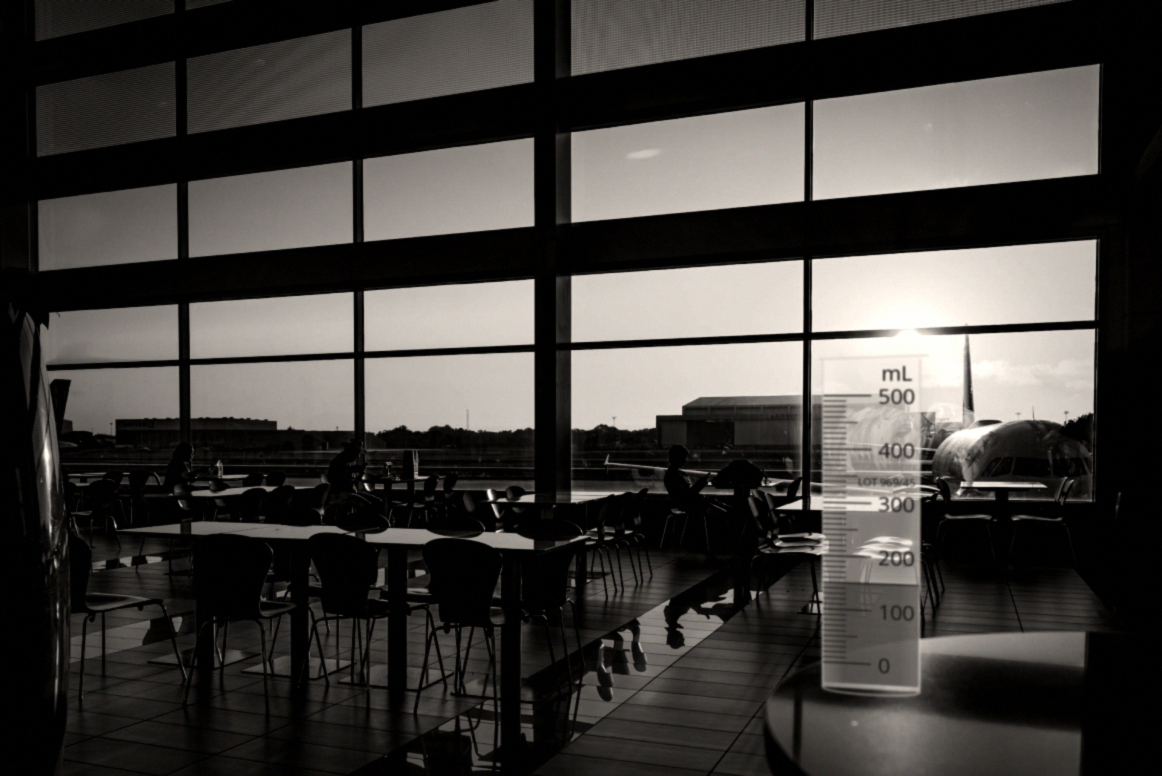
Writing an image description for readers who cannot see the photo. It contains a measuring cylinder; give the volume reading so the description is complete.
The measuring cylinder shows 150 mL
